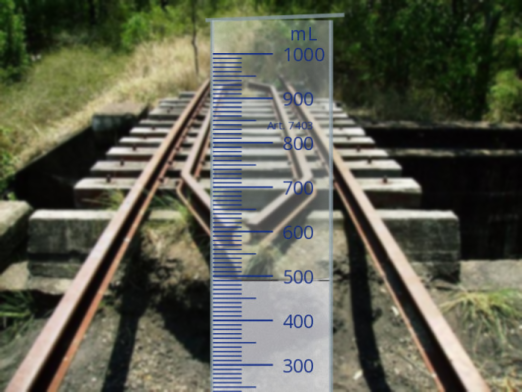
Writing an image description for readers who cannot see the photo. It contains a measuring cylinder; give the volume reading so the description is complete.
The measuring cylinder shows 490 mL
